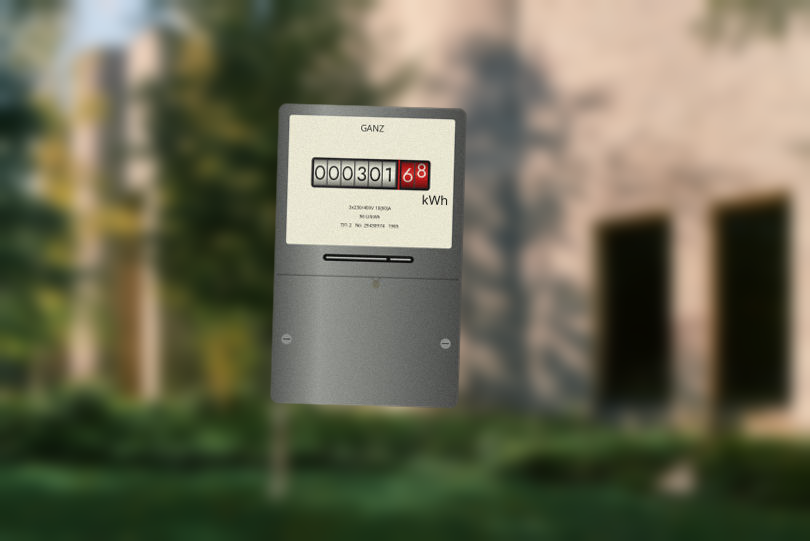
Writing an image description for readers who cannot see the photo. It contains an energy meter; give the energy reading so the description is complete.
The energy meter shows 301.68 kWh
